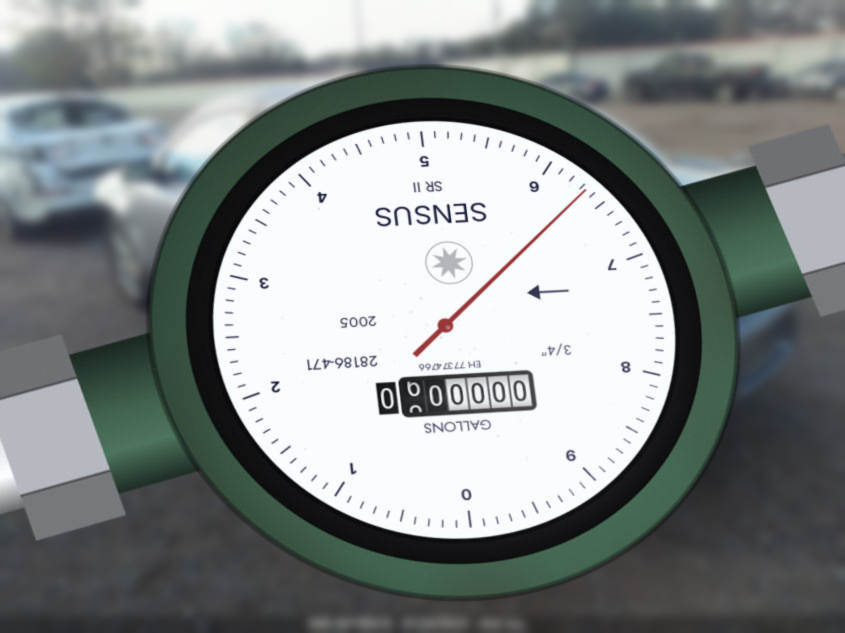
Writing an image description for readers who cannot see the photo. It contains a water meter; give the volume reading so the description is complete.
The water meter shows 86.3 gal
